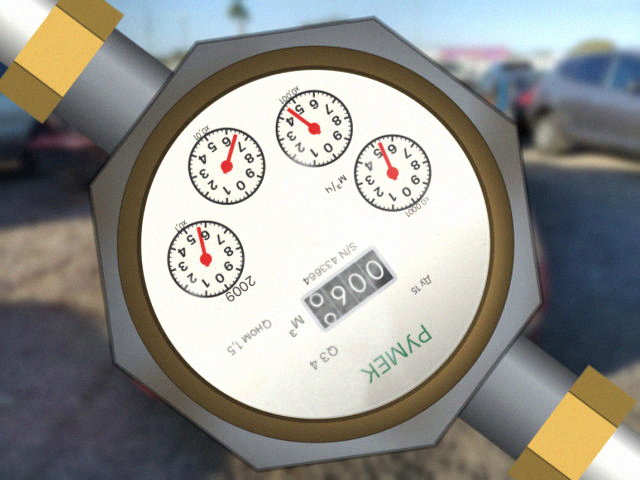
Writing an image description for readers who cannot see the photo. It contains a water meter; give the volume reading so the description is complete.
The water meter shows 68.5645 m³
